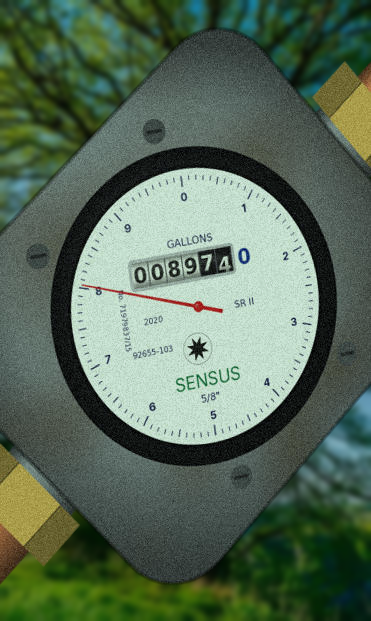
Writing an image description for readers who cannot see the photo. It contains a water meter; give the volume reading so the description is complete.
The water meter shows 89738.0 gal
